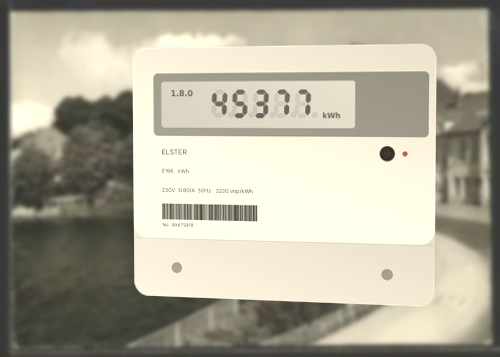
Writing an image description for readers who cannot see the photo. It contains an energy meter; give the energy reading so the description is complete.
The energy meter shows 45377 kWh
